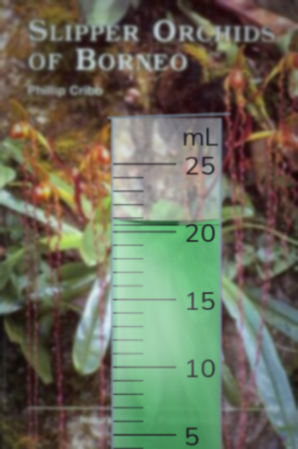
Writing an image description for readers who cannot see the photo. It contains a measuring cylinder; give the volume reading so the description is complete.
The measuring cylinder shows 20.5 mL
